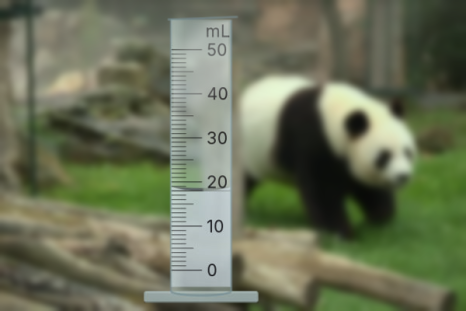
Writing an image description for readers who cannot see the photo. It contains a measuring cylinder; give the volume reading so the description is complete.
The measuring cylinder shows 18 mL
